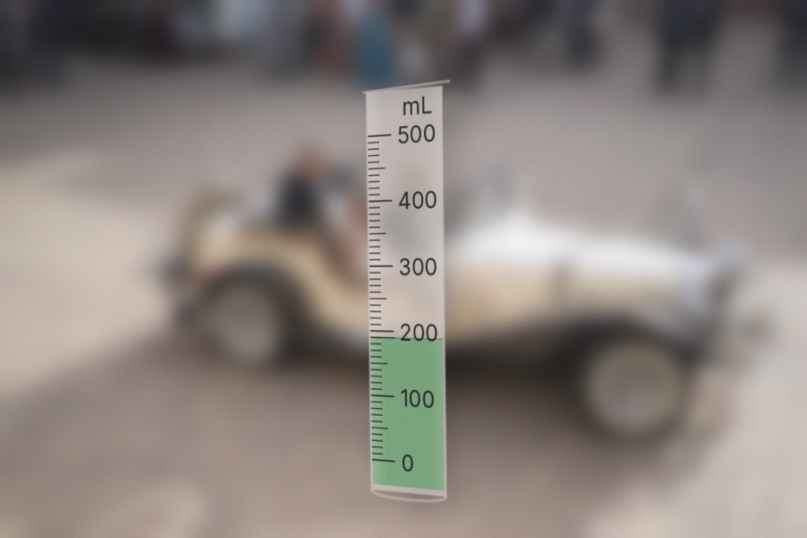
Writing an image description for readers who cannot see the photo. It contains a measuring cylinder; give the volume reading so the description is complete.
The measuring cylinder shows 190 mL
